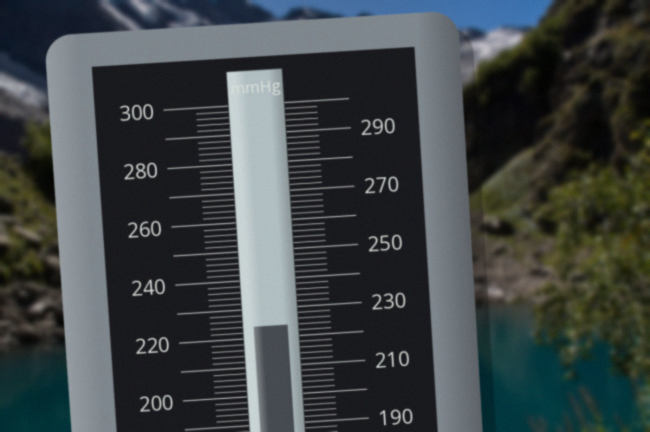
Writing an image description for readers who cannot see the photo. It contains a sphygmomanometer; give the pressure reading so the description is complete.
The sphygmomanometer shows 224 mmHg
